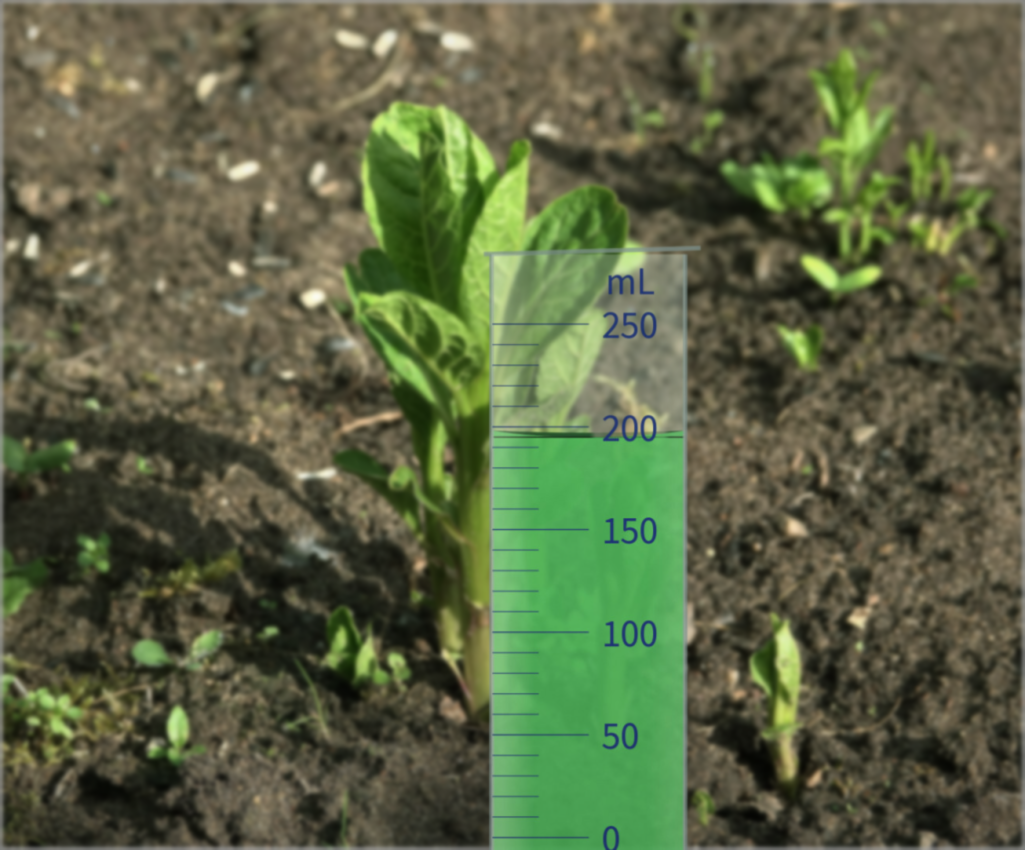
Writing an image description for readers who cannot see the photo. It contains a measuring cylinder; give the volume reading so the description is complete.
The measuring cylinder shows 195 mL
